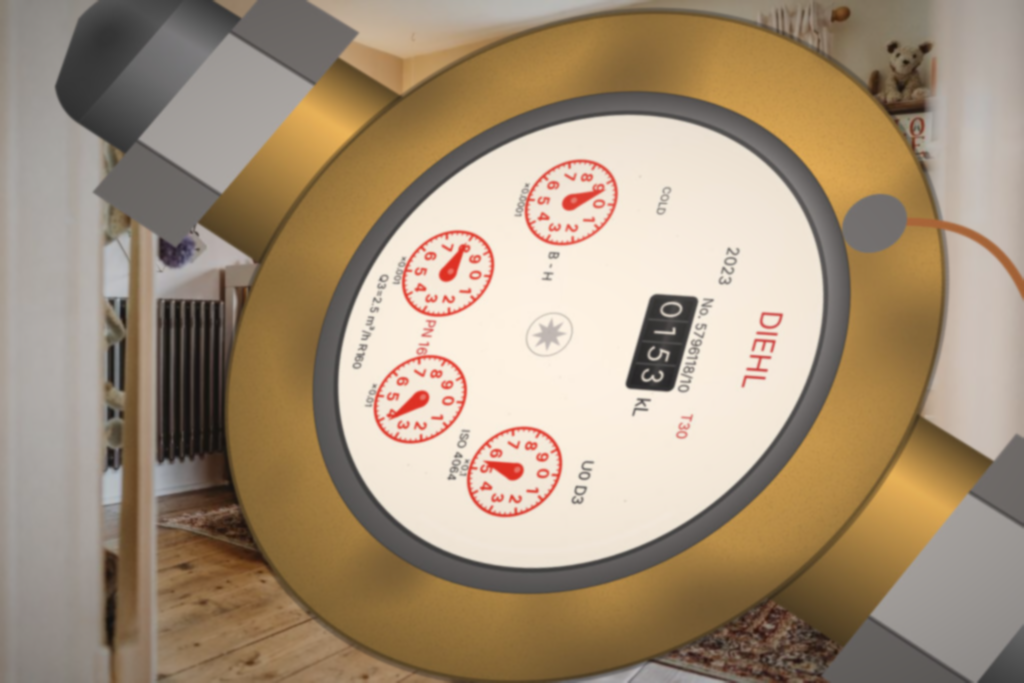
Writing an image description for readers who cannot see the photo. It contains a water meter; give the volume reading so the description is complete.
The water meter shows 153.5379 kL
